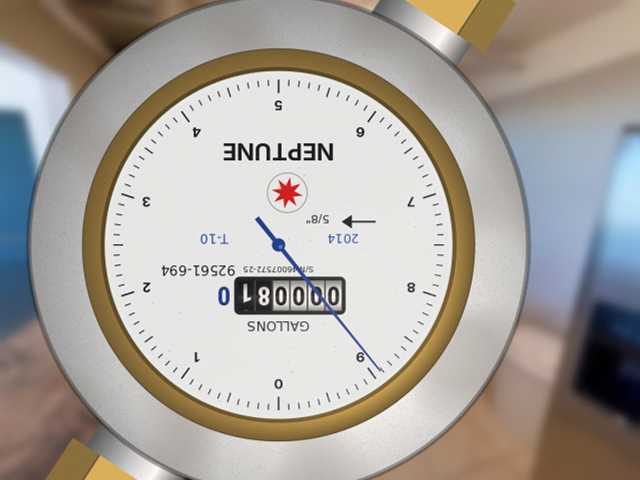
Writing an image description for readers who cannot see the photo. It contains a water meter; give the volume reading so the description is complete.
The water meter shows 808.9 gal
